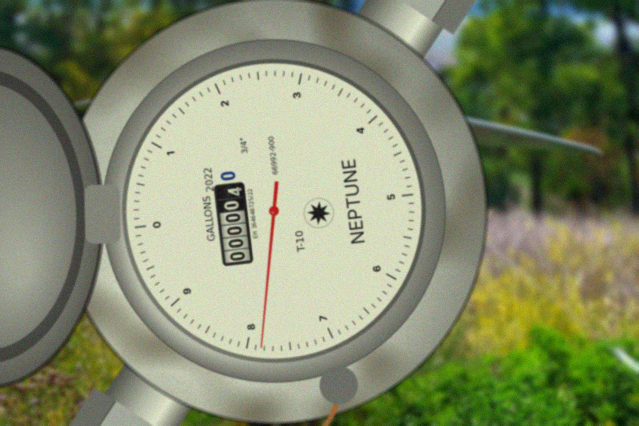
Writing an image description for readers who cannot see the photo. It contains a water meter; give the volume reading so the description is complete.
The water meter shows 37.8 gal
